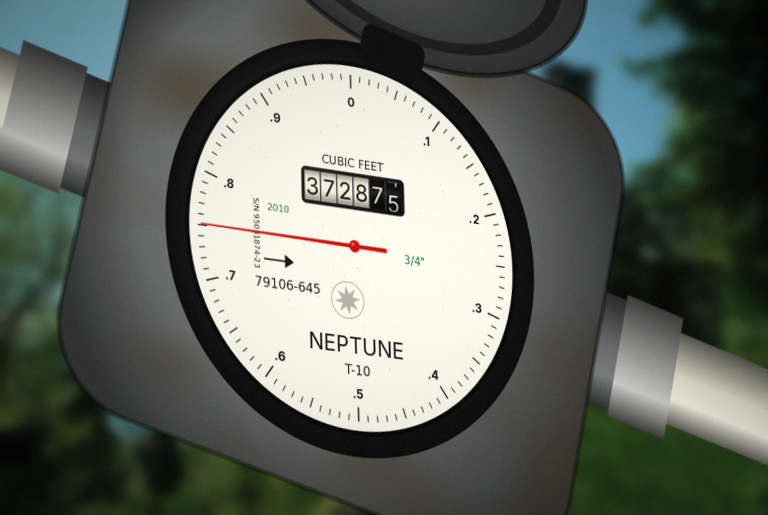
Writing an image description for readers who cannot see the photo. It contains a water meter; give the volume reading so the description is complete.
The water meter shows 372874.75 ft³
